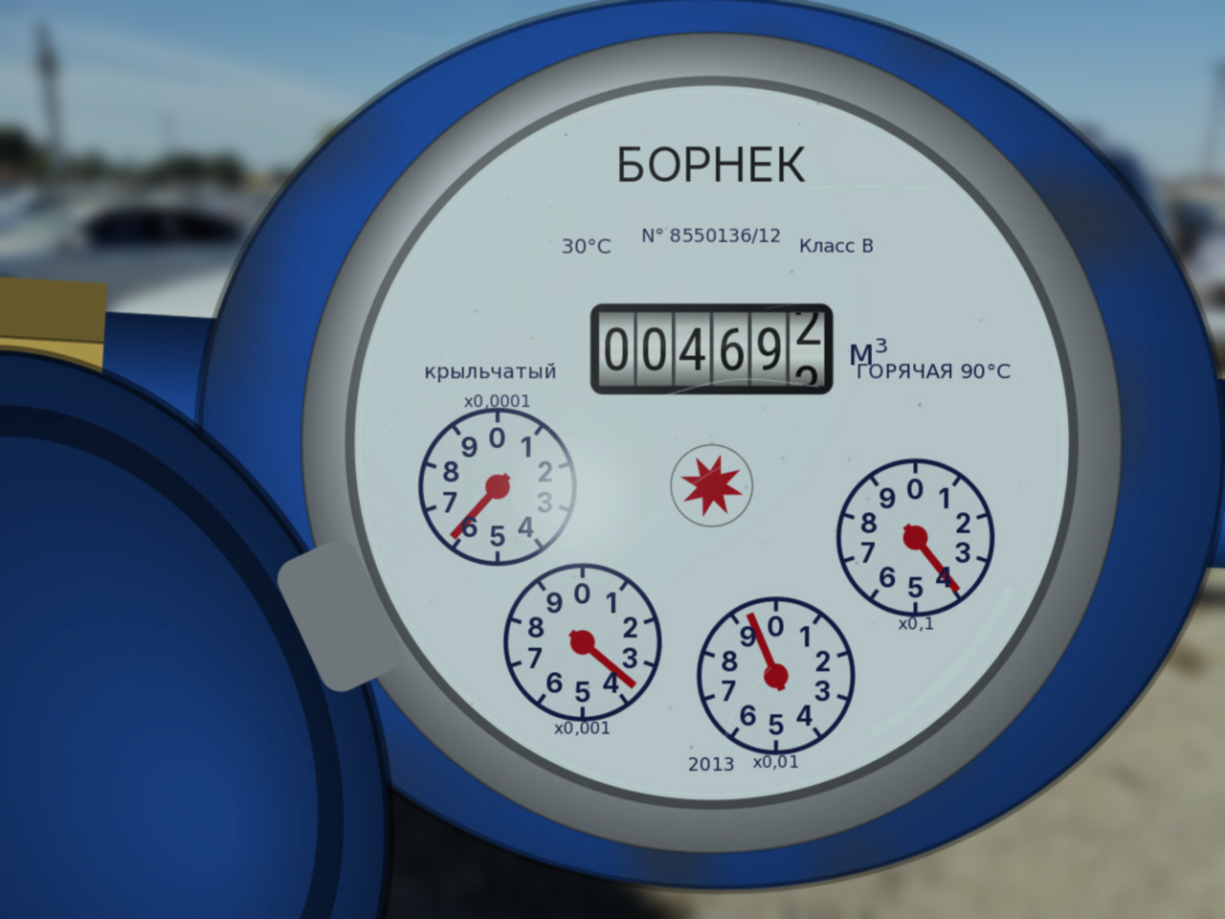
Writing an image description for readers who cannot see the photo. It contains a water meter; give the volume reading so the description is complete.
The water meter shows 4692.3936 m³
